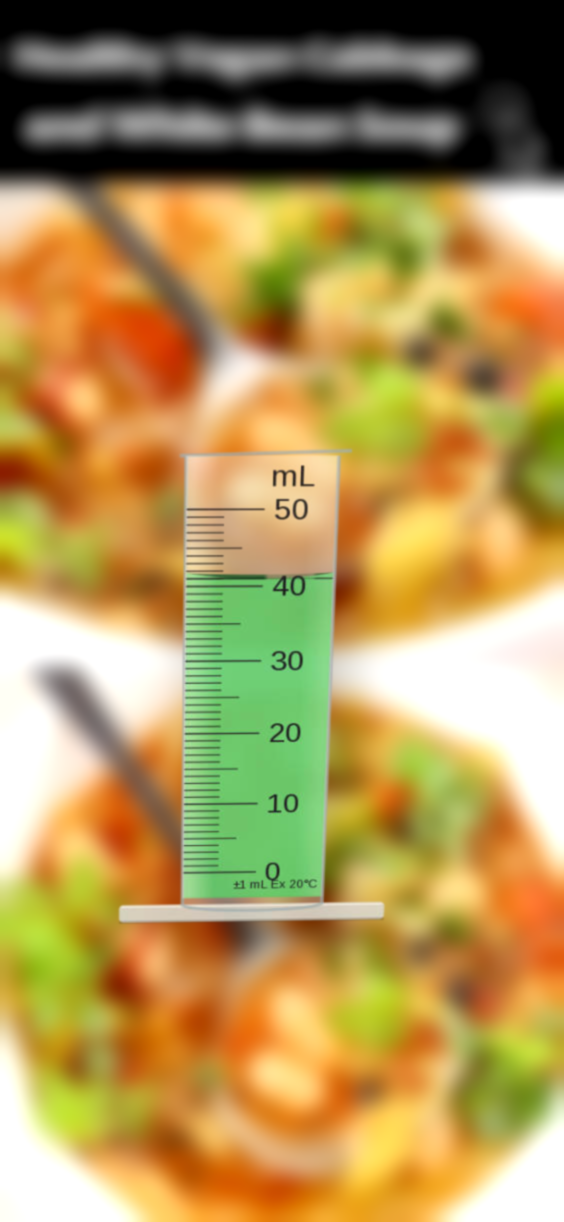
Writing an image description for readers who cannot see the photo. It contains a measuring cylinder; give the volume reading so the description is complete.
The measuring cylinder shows 41 mL
